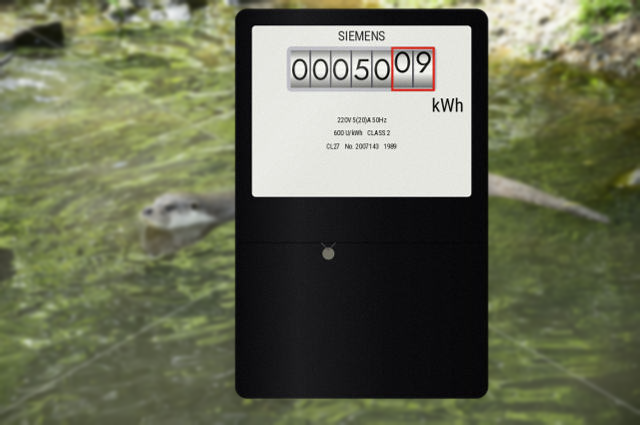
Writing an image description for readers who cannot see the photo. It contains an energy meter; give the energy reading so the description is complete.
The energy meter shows 50.09 kWh
